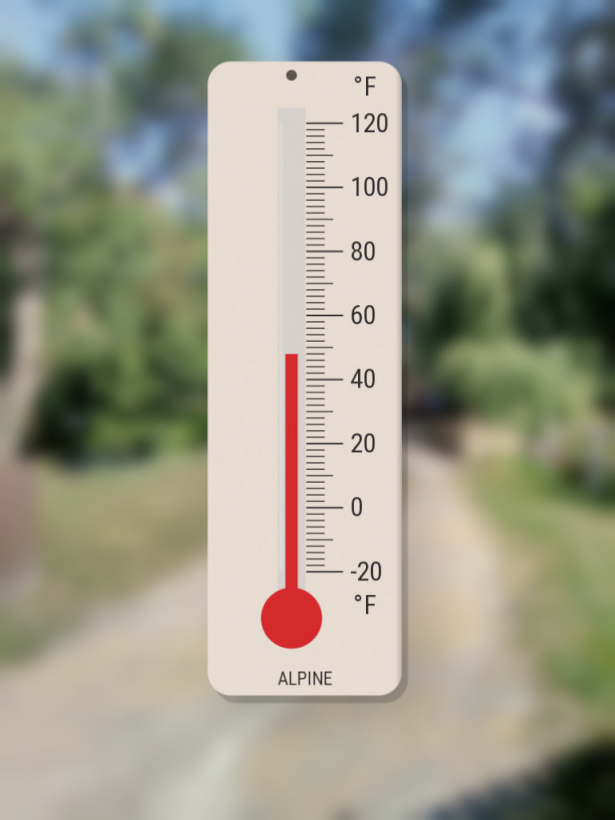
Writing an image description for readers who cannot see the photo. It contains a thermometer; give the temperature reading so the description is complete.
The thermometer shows 48 °F
